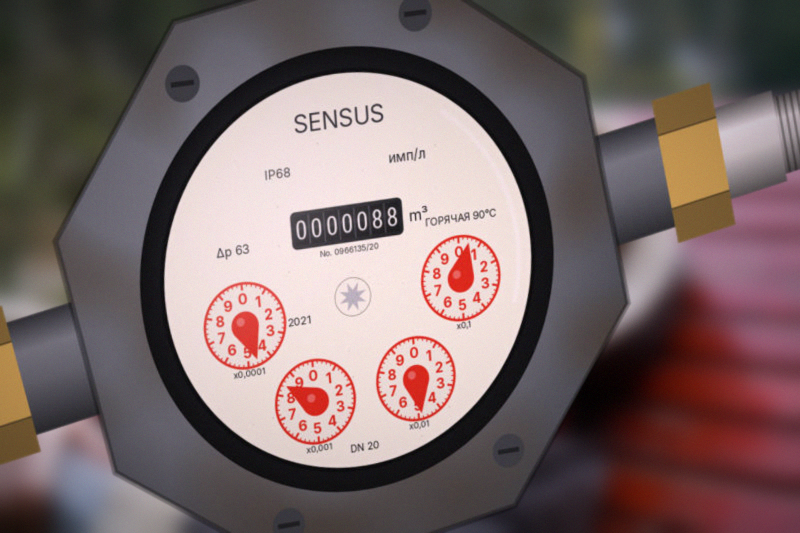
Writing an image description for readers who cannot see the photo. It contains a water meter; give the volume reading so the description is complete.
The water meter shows 88.0484 m³
